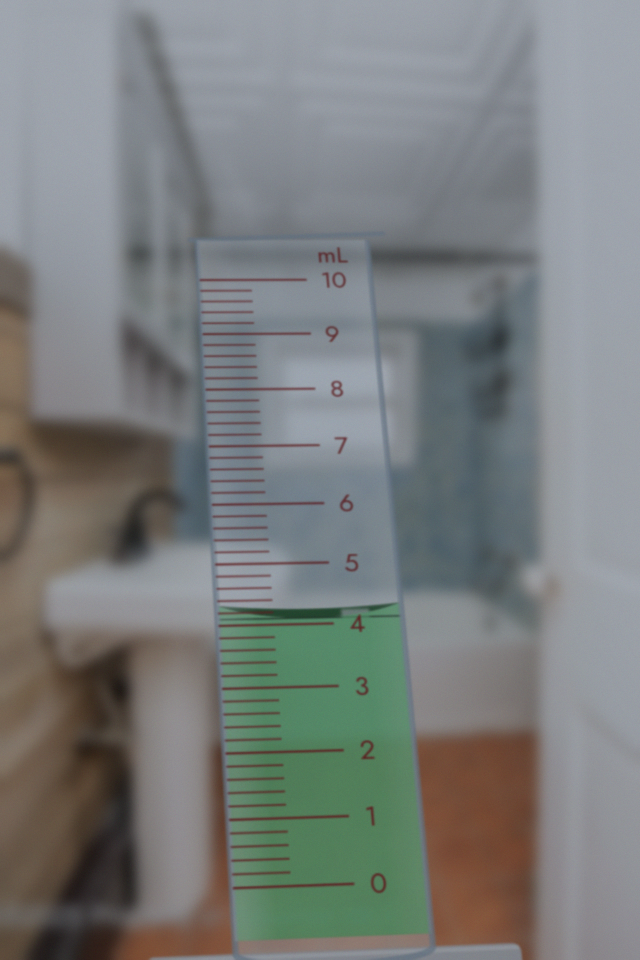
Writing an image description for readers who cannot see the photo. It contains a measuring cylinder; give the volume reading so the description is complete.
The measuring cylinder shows 4.1 mL
